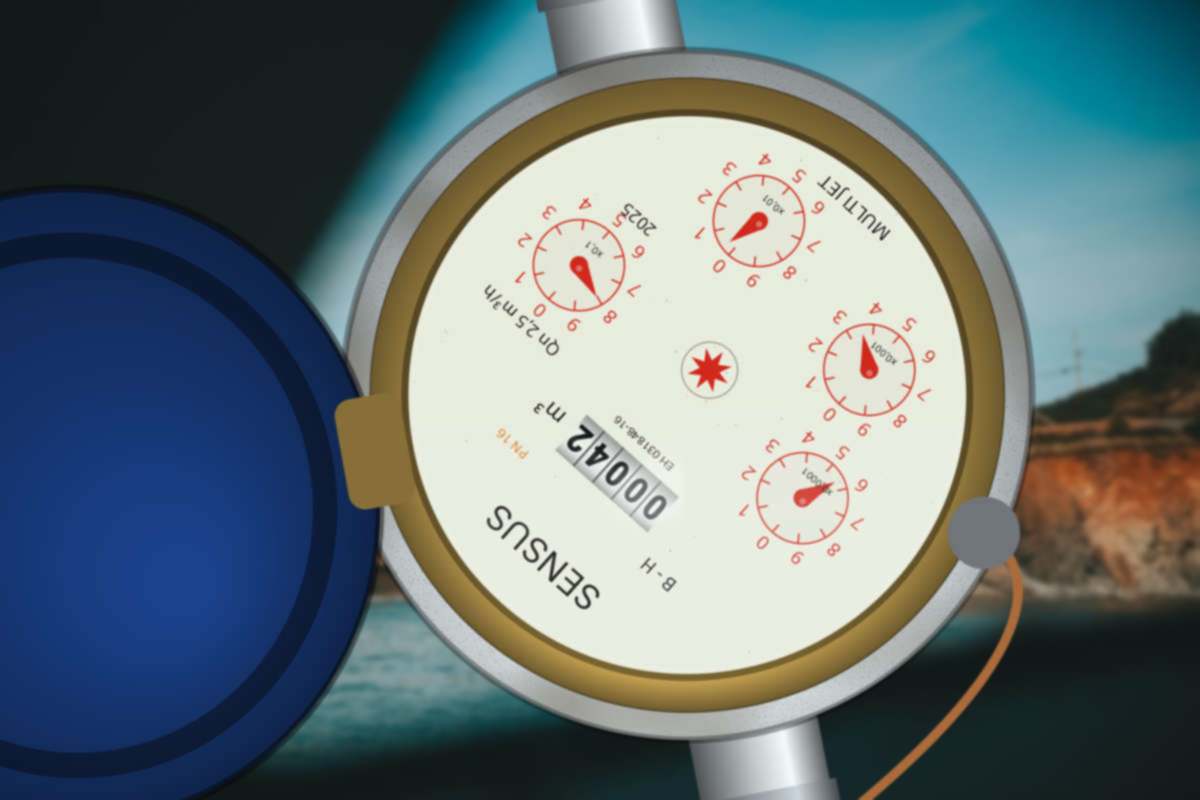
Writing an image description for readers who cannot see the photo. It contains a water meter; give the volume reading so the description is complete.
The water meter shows 42.8035 m³
